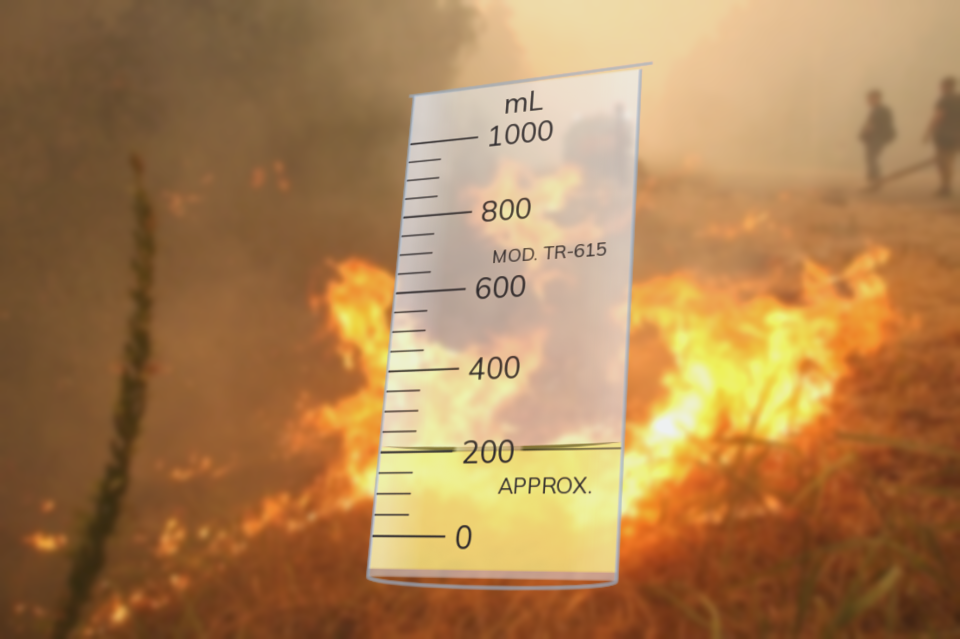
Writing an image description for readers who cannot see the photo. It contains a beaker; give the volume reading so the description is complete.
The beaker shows 200 mL
